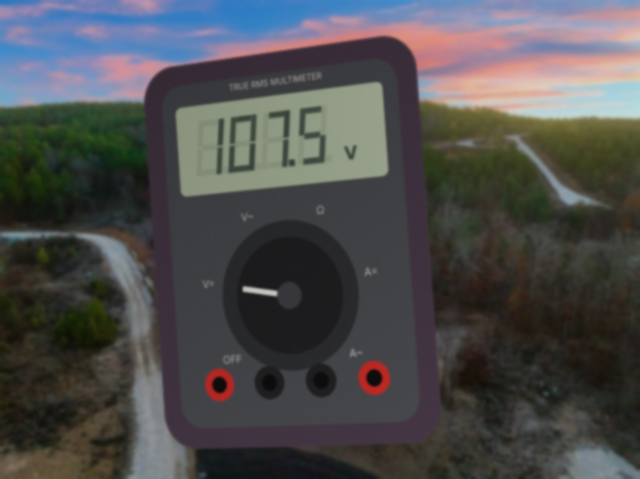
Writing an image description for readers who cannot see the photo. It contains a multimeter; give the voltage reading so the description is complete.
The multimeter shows 107.5 V
